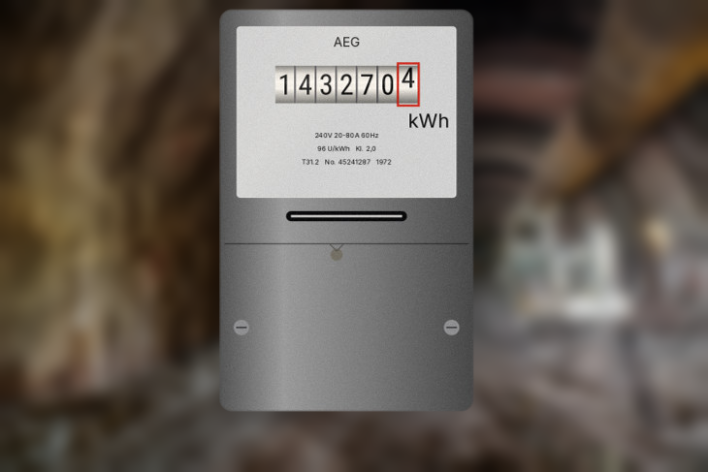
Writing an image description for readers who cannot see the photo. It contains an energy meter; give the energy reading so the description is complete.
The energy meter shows 143270.4 kWh
